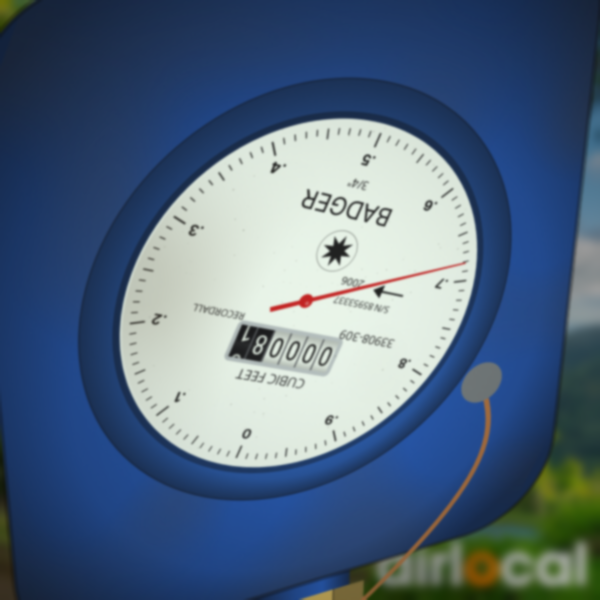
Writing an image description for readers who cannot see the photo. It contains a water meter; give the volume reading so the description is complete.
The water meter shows 80.68 ft³
